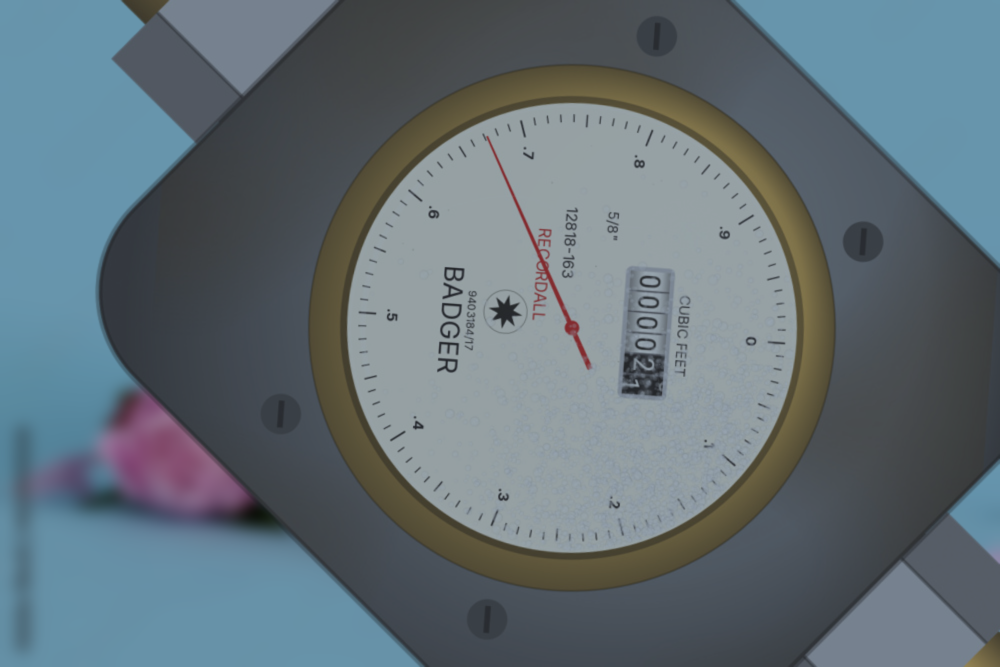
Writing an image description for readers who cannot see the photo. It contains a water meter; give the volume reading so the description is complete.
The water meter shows 20.67 ft³
